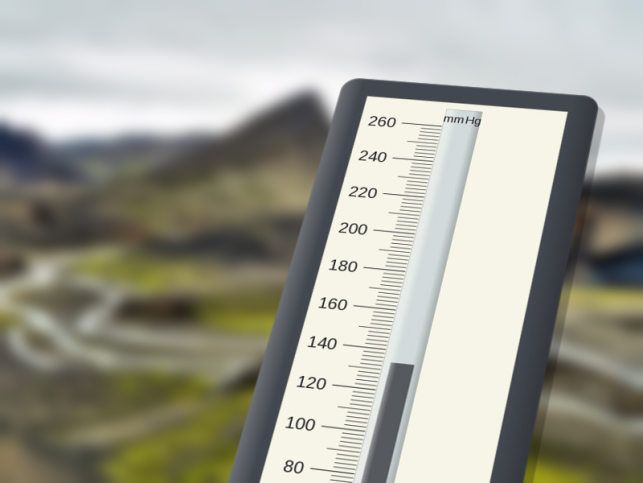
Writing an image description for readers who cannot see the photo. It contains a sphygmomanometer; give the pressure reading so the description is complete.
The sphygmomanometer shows 134 mmHg
